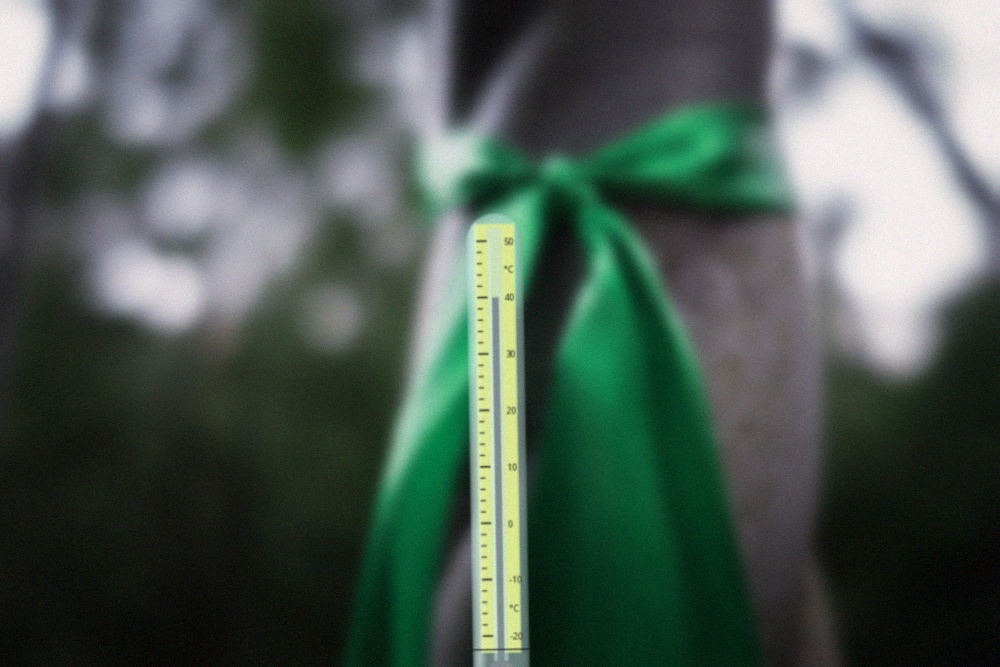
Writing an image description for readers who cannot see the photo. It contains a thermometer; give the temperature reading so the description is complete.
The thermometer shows 40 °C
